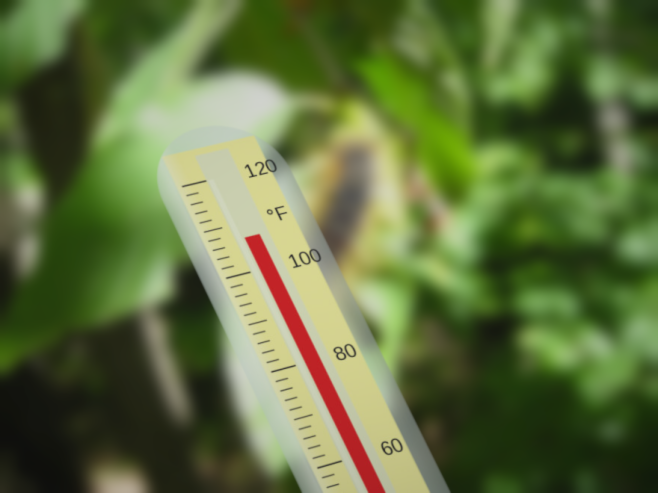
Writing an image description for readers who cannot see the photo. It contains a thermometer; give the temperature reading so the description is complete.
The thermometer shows 107 °F
